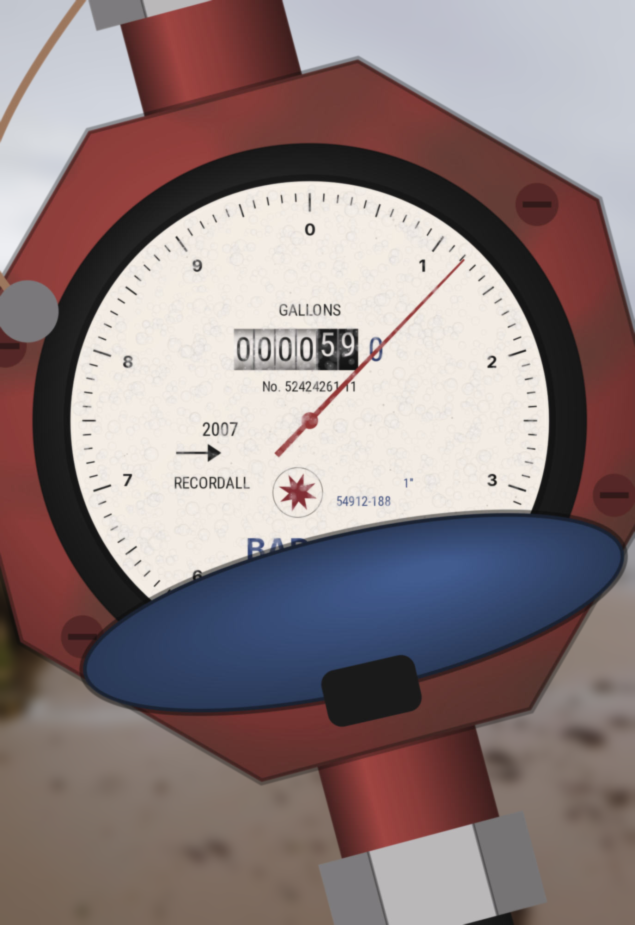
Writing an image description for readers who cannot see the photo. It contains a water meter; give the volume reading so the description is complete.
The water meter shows 591.2 gal
